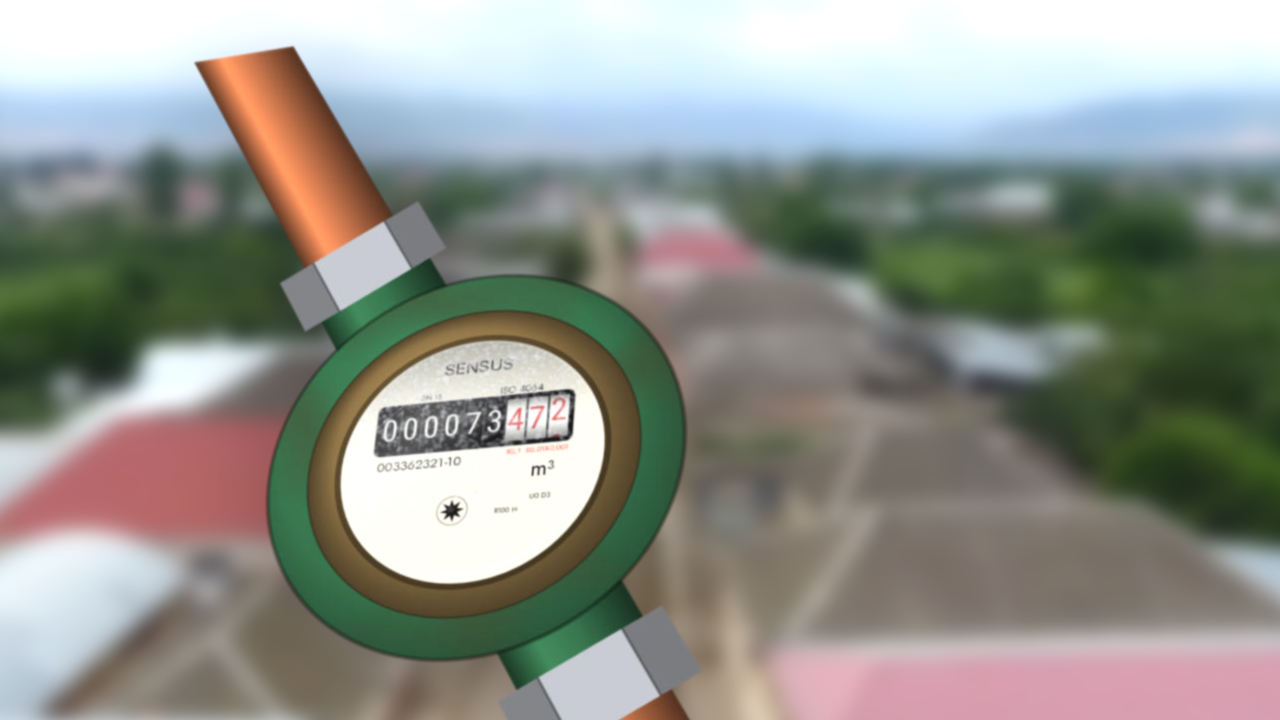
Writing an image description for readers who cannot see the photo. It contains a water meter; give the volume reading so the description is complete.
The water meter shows 73.472 m³
